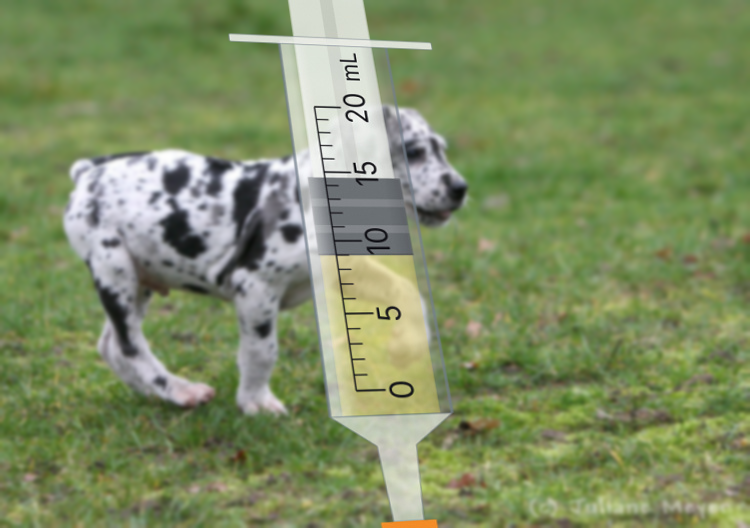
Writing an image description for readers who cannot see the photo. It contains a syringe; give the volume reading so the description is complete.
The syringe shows 9 mL
